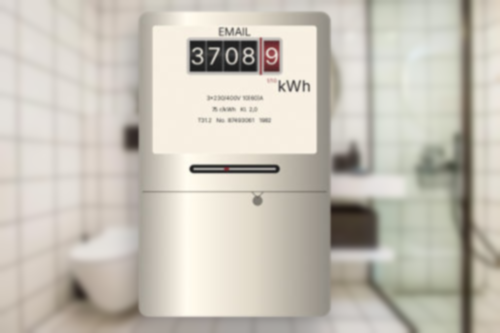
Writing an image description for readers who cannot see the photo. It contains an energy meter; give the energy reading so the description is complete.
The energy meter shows 3708.9 kWh
